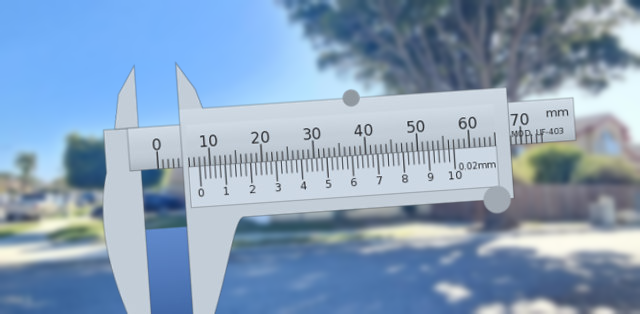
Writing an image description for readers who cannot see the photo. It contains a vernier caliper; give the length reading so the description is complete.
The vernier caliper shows 8.0 mm
